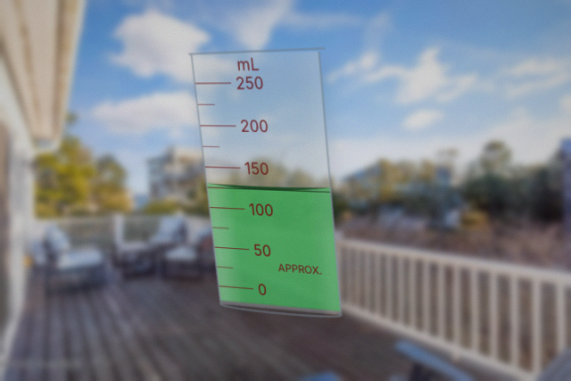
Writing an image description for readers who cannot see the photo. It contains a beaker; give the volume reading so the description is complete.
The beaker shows 125 mL
